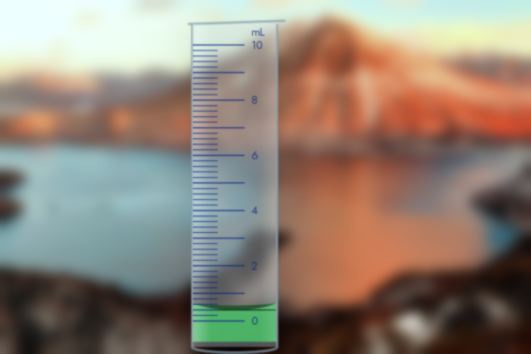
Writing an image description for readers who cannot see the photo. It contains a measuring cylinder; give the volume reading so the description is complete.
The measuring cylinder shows 0.4 mL
